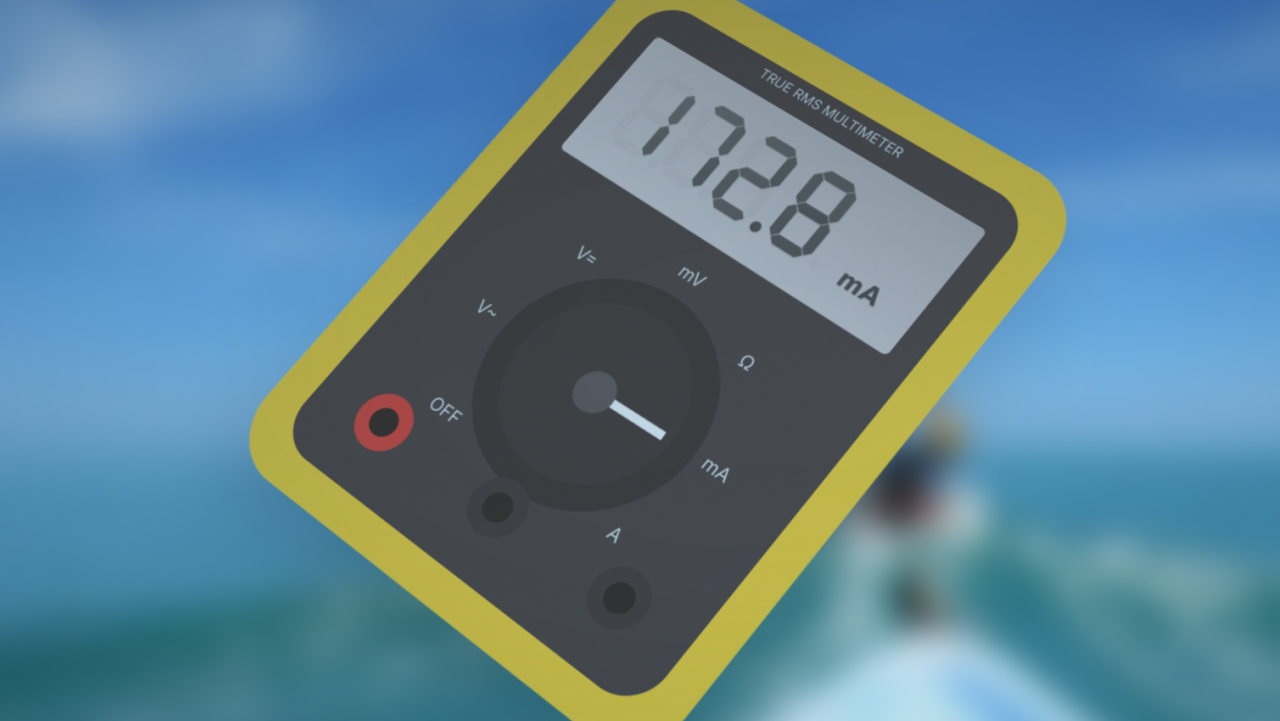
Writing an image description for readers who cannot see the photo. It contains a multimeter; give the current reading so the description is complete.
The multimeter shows 172.8 mA
